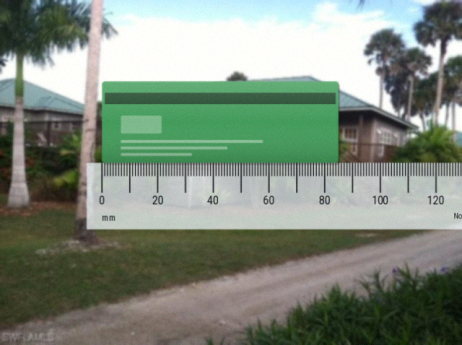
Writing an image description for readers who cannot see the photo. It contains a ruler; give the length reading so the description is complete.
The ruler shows 85 mm
